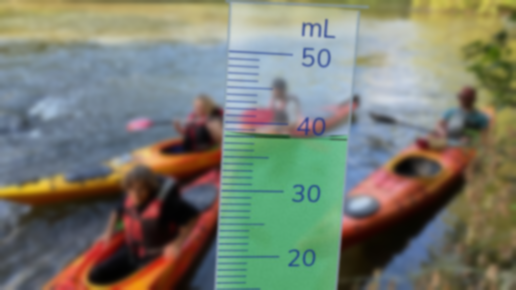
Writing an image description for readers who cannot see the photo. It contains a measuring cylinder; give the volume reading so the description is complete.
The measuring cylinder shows 38 mL
